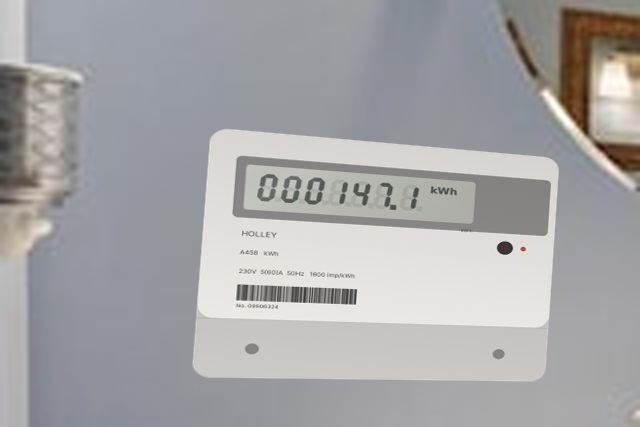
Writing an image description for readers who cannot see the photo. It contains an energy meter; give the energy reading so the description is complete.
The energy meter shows 147.1 kWh
